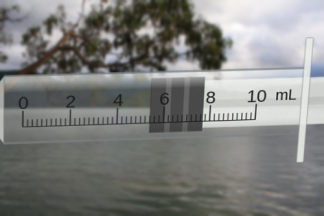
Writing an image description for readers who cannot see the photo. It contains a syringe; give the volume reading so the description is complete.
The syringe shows 5.4 mL
